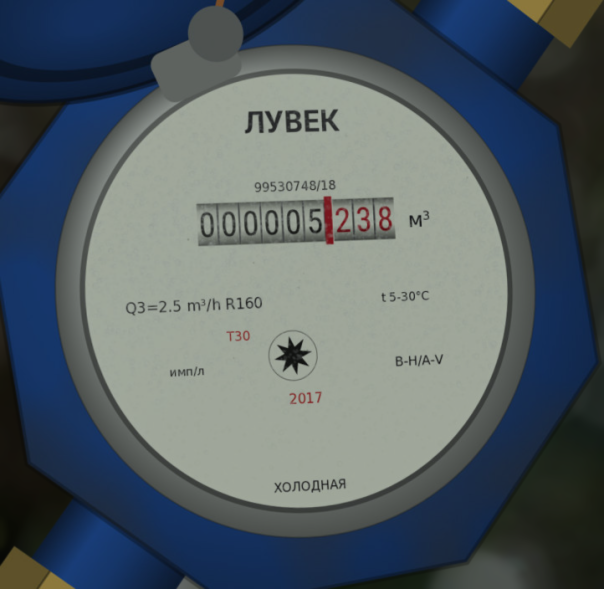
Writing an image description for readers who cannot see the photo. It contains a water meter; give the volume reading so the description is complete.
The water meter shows 5.238 m³
